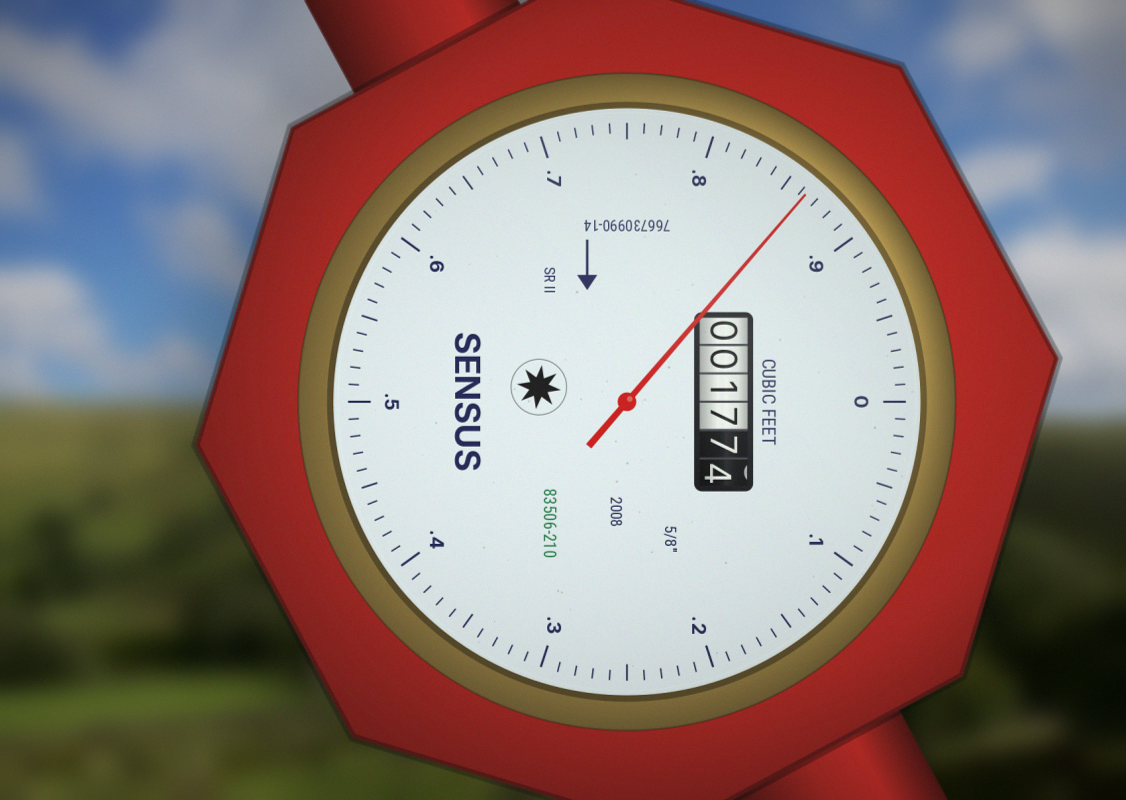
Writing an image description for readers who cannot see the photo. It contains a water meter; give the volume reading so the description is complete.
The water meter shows 1773.86 ft³
